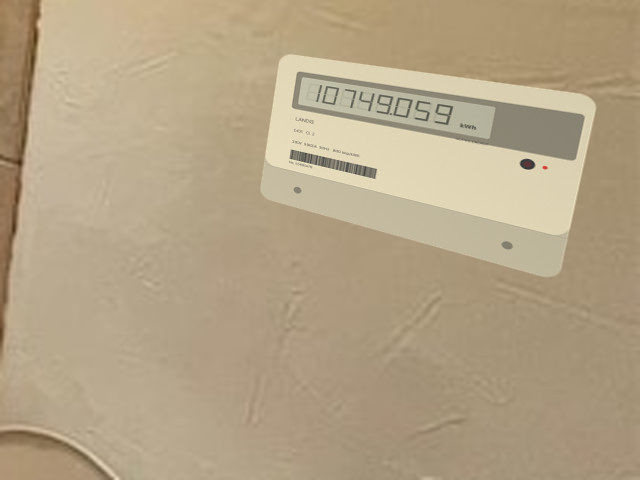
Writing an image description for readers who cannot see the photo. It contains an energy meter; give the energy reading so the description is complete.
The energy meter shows 10749.059 kWh
